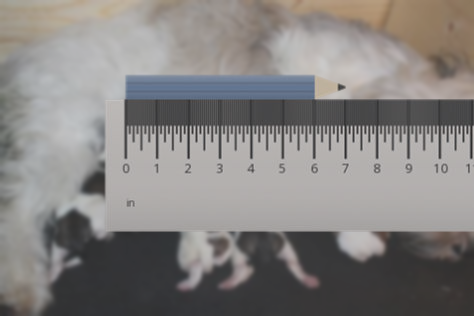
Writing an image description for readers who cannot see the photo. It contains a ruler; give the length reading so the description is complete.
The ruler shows 7 in
